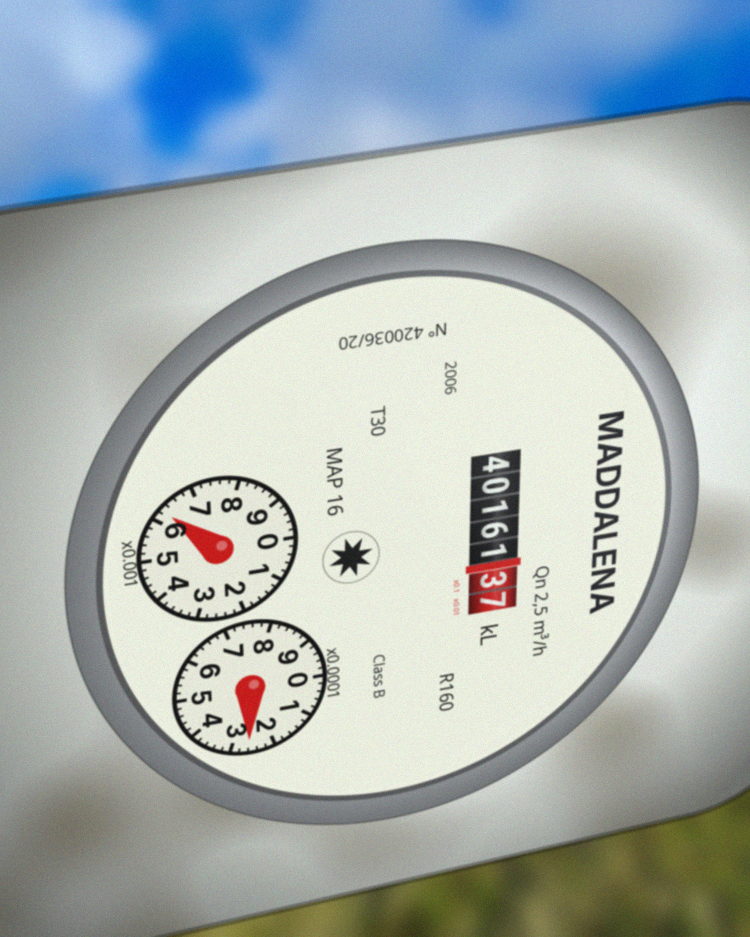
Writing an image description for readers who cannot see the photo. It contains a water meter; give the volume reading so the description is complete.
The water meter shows 40161.3762 kL
